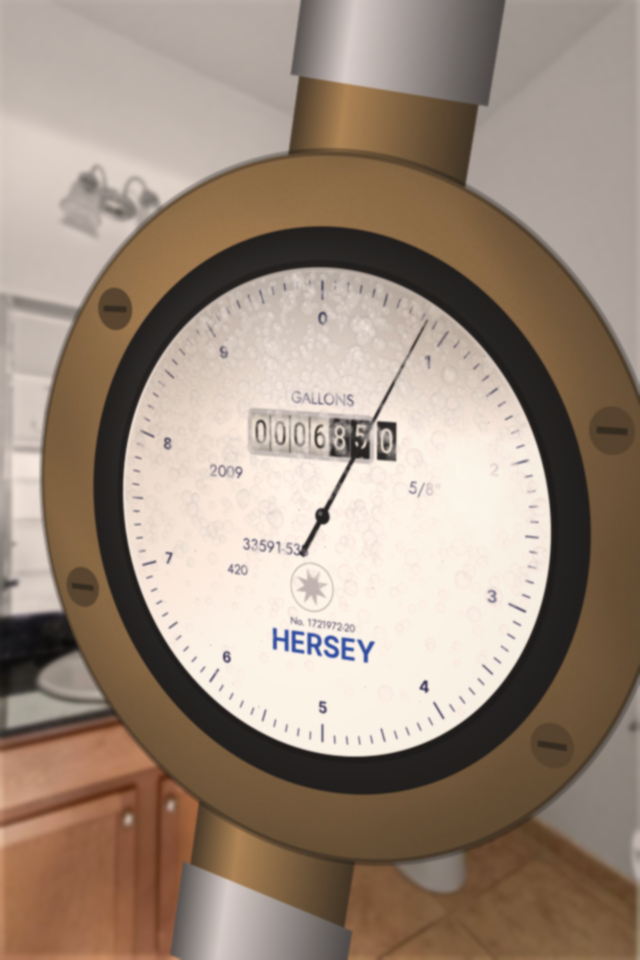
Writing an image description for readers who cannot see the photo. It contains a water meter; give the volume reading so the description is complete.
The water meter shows 6850.8 gal
